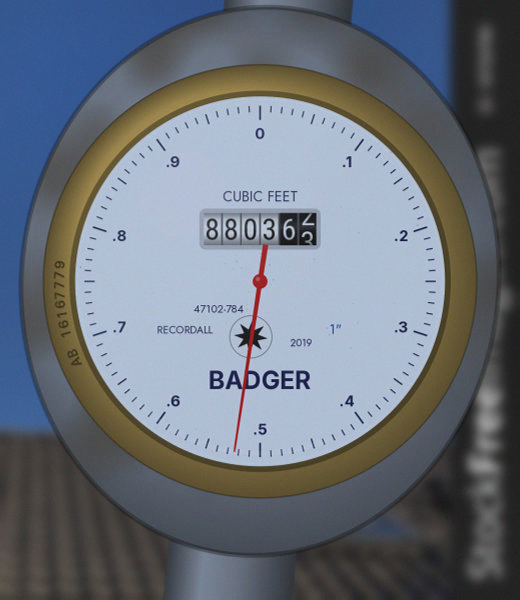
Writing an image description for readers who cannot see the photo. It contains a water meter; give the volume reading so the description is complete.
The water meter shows 880362.52 ft³
